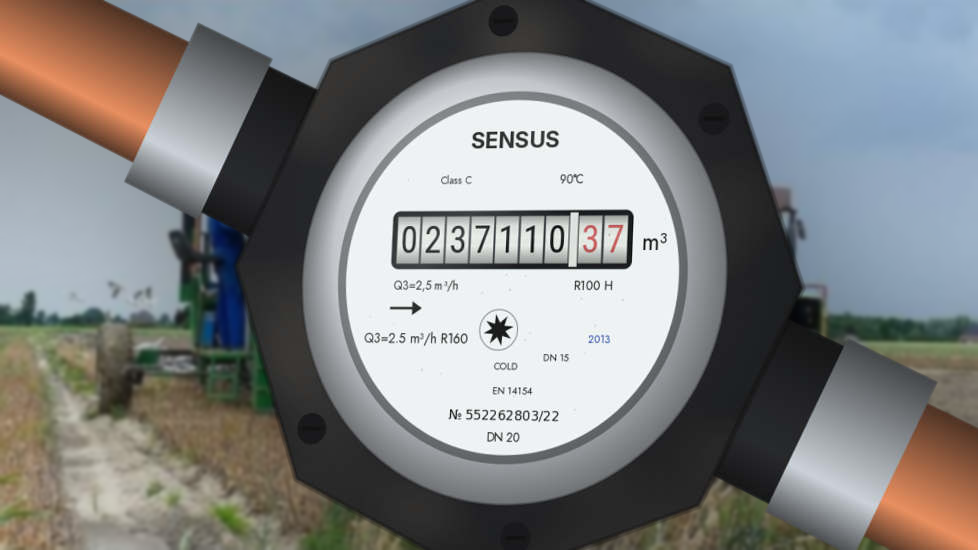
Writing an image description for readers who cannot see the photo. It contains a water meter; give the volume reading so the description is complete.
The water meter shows 237110.37 m³
